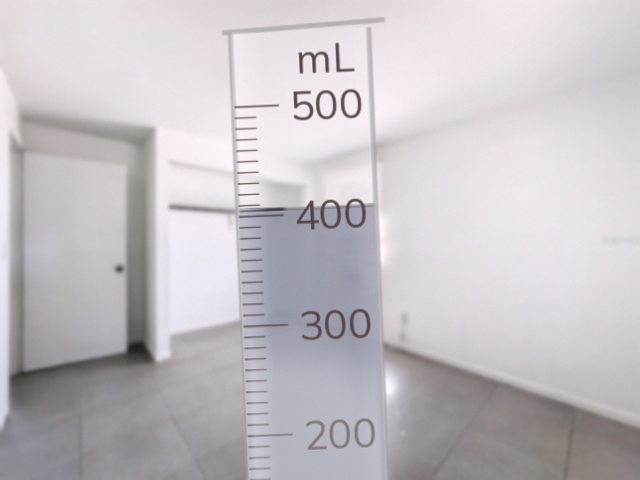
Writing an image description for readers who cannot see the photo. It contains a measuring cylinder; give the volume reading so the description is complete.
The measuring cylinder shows 405 mL
